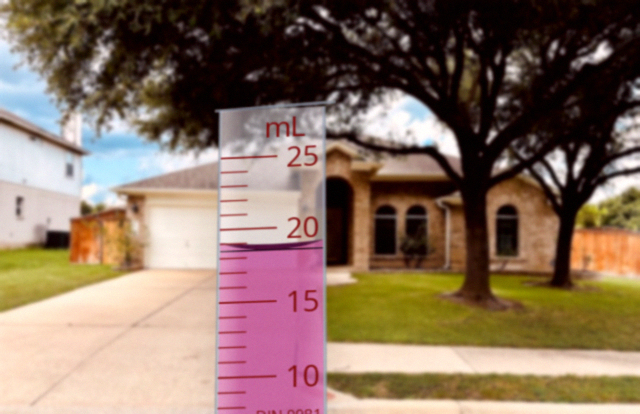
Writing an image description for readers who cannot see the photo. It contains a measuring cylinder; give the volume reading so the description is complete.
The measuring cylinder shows 18.5 mL
